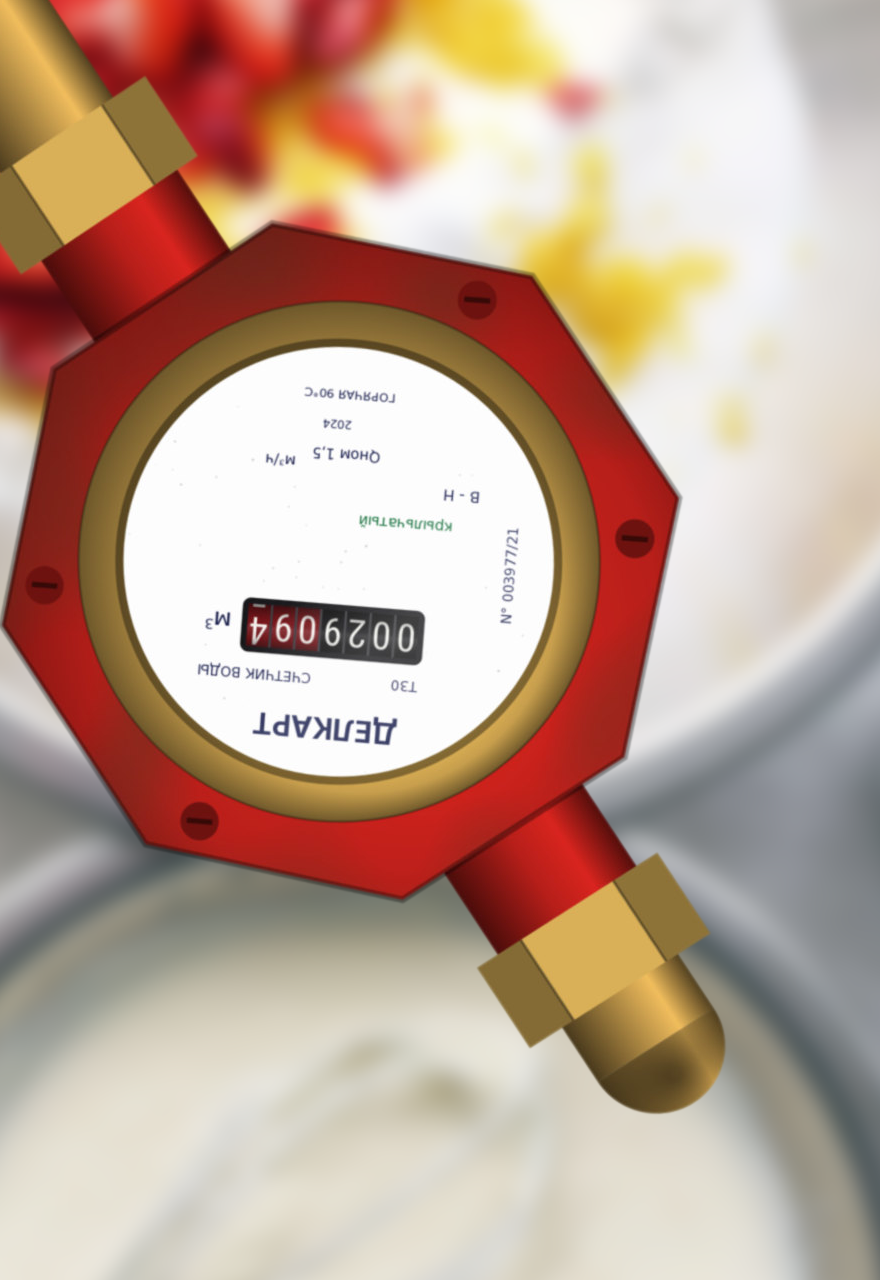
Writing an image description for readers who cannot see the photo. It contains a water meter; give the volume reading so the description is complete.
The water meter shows 29.094 m³
